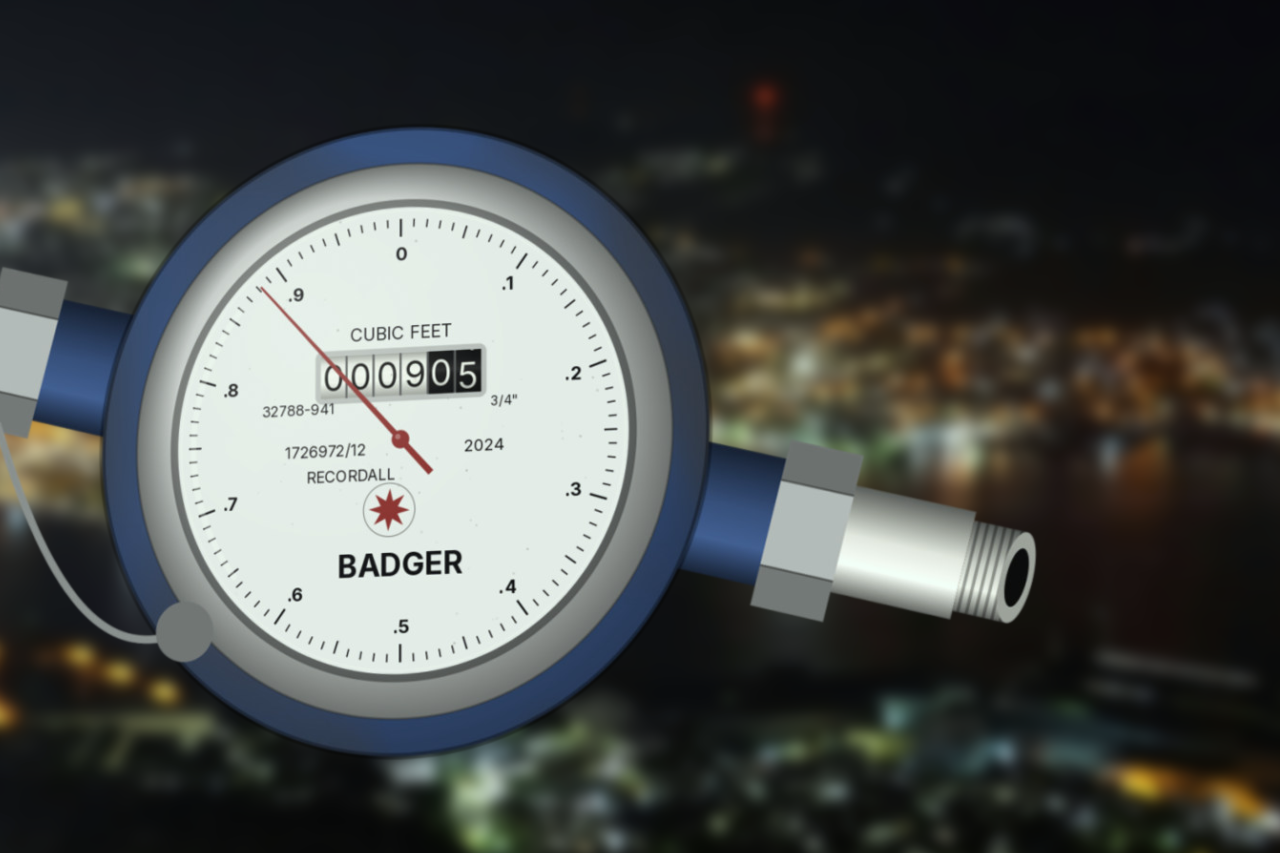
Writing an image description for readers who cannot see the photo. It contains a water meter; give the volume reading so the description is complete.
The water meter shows 904.88 ft³
